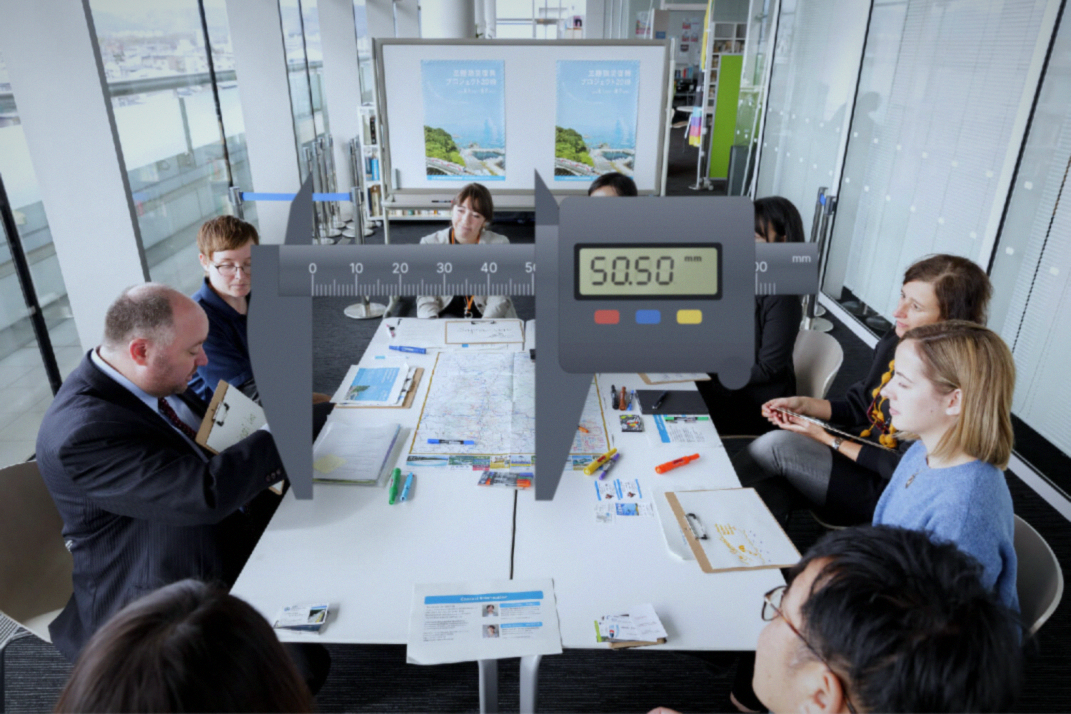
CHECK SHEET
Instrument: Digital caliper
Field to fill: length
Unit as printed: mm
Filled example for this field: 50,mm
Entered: 50.50,mm
